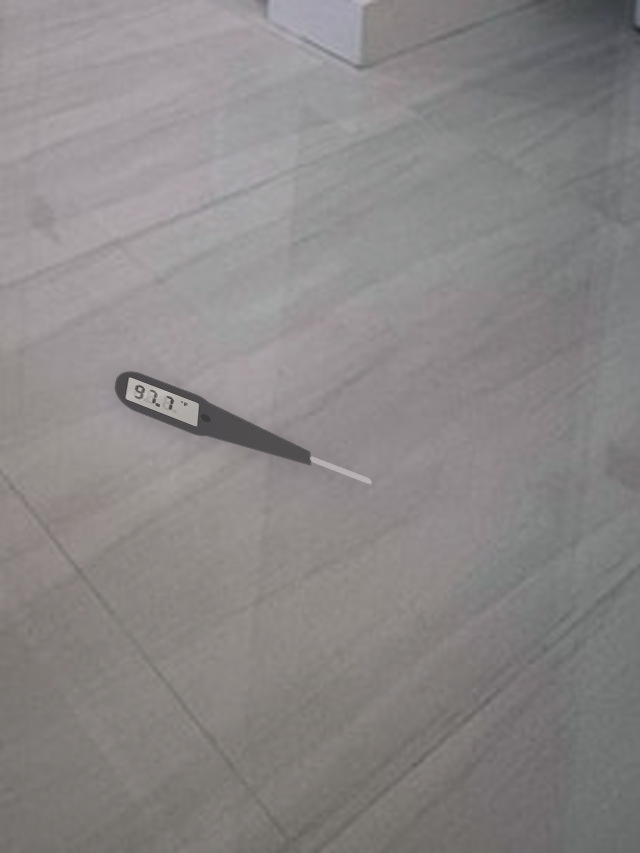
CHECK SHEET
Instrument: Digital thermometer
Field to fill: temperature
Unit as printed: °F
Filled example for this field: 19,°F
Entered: 97.7,°F
